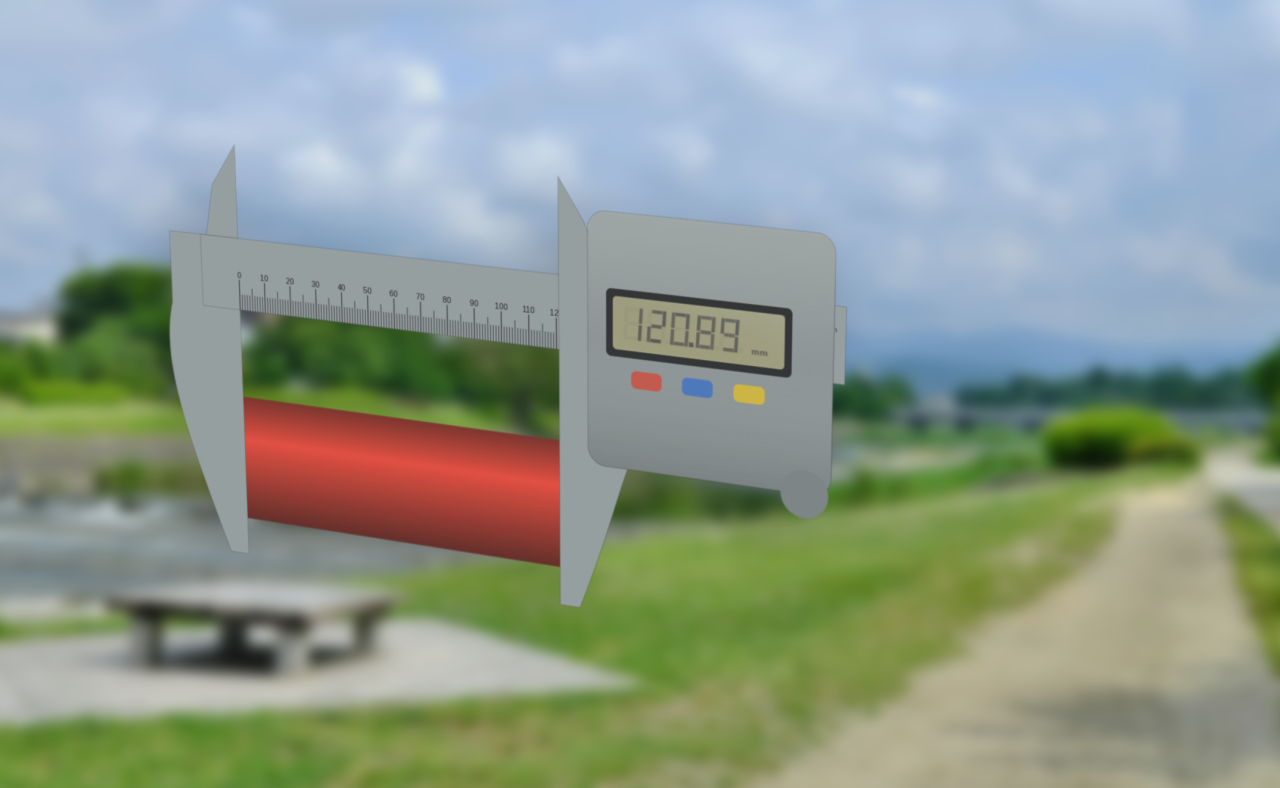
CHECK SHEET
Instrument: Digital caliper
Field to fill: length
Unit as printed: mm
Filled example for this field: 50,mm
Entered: 120.89,mm
